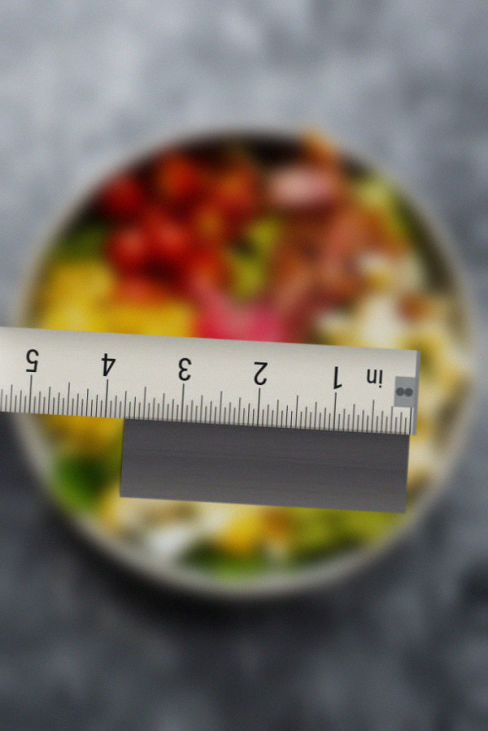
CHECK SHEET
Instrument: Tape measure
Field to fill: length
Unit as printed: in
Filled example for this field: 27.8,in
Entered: 3.75,in
